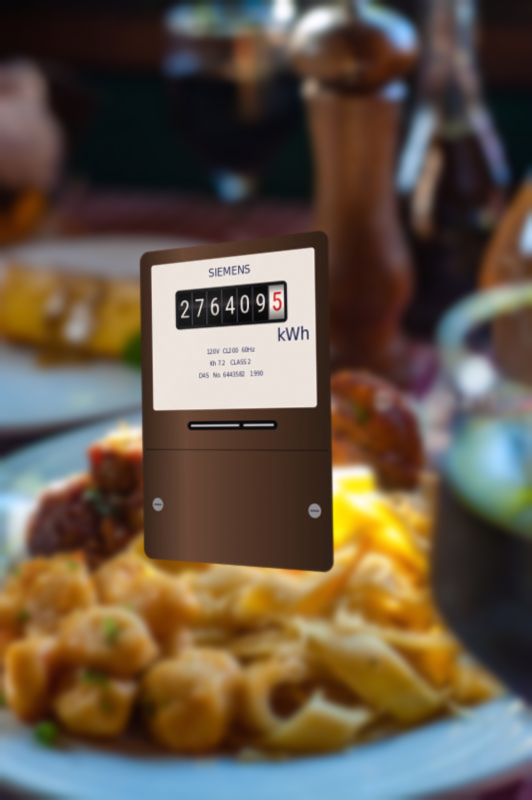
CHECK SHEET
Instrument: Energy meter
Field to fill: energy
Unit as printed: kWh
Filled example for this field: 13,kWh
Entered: 276409.5,kWh
